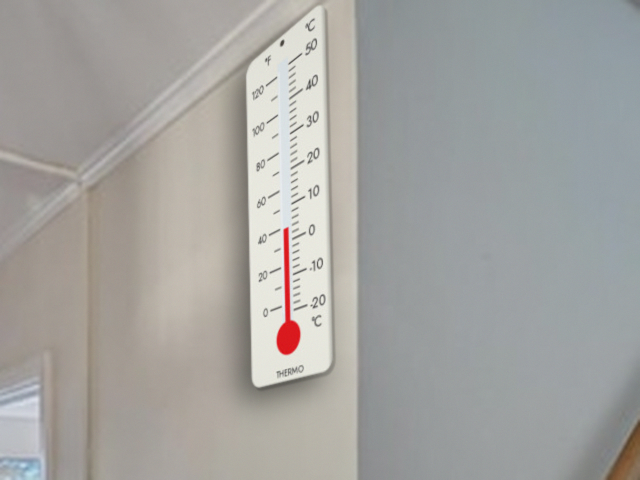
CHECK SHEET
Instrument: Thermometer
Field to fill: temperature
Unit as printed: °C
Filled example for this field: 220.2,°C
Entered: 4,°C
